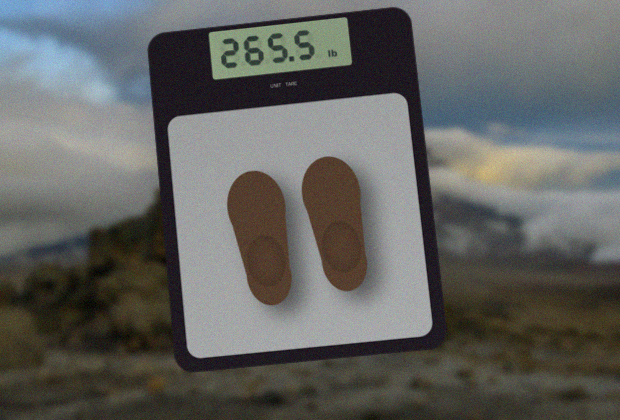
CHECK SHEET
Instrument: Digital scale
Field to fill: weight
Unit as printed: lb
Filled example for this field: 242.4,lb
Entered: 265.5,lb
